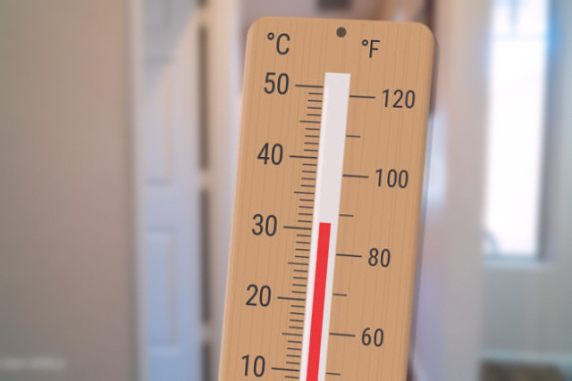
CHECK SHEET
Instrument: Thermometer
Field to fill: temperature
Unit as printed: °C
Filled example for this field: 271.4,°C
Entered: 31,°C
